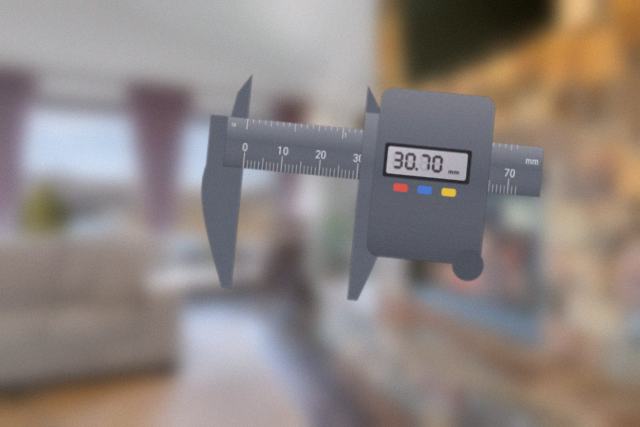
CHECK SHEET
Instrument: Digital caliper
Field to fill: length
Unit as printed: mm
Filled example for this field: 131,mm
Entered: 30.70,mm
